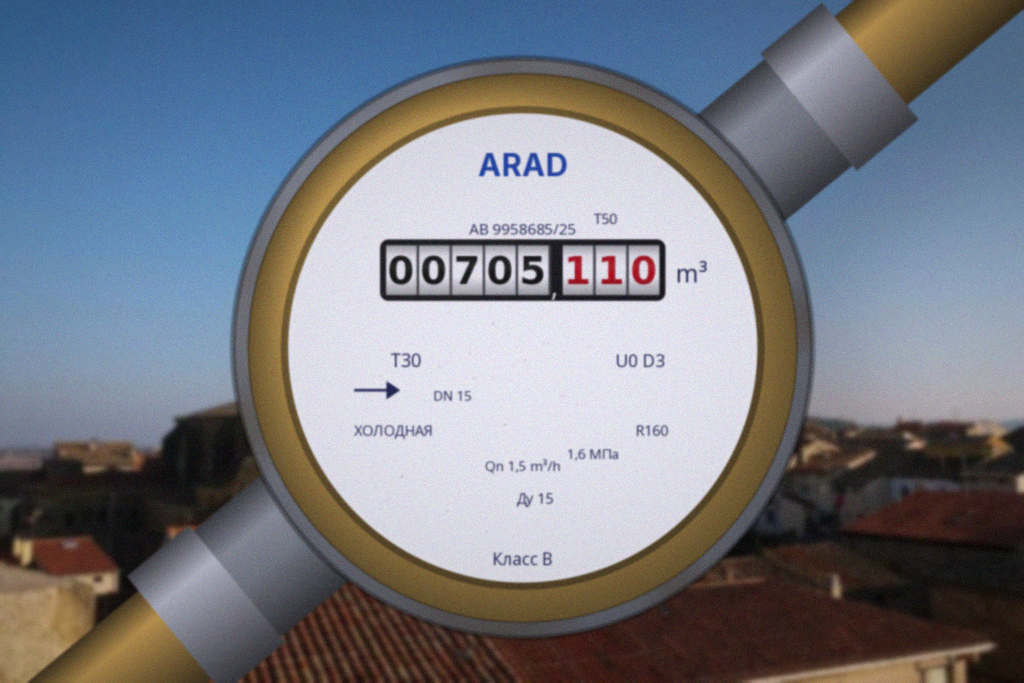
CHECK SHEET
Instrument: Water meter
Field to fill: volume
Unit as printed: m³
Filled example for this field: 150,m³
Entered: 705.110,m³
